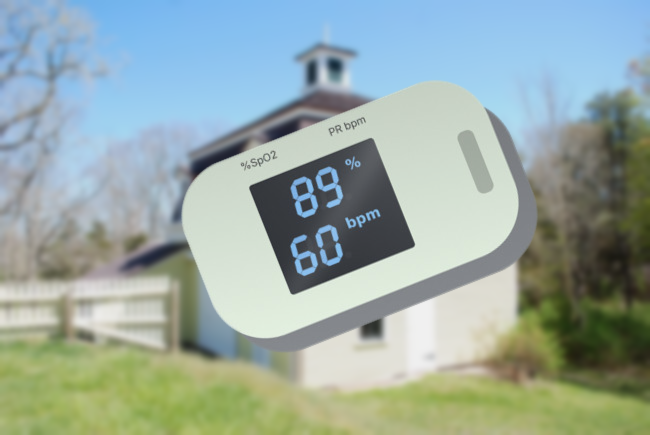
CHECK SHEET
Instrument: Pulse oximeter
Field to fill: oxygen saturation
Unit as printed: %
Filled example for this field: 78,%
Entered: 89,%
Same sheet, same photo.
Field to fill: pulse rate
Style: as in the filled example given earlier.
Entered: 60,bpm
